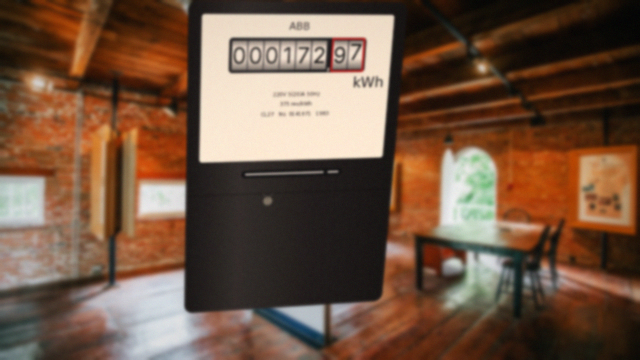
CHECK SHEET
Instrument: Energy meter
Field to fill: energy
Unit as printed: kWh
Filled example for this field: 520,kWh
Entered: 172.97,kWh
